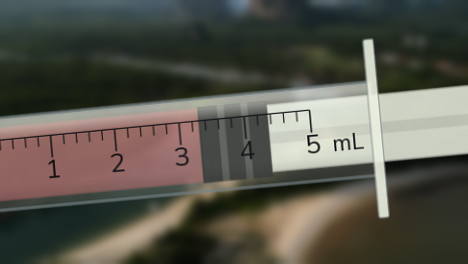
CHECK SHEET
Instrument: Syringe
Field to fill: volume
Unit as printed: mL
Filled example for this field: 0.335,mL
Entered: 3.3,mL
